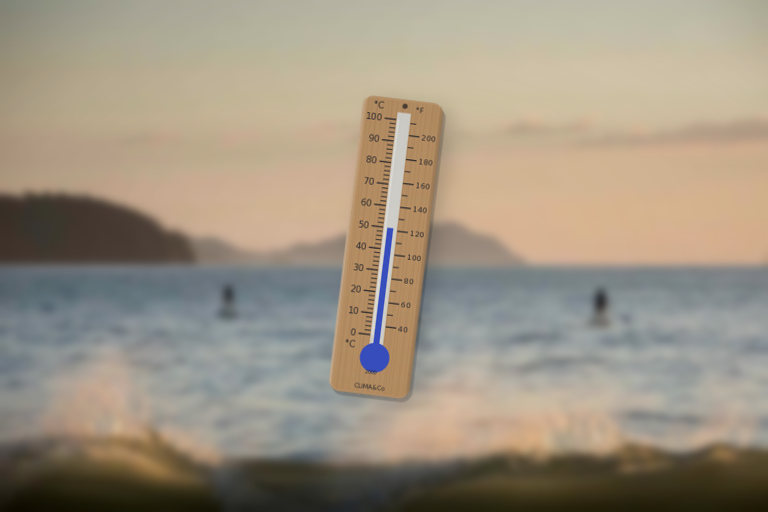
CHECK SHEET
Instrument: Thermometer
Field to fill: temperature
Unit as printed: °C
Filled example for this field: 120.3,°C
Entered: 50,°C
